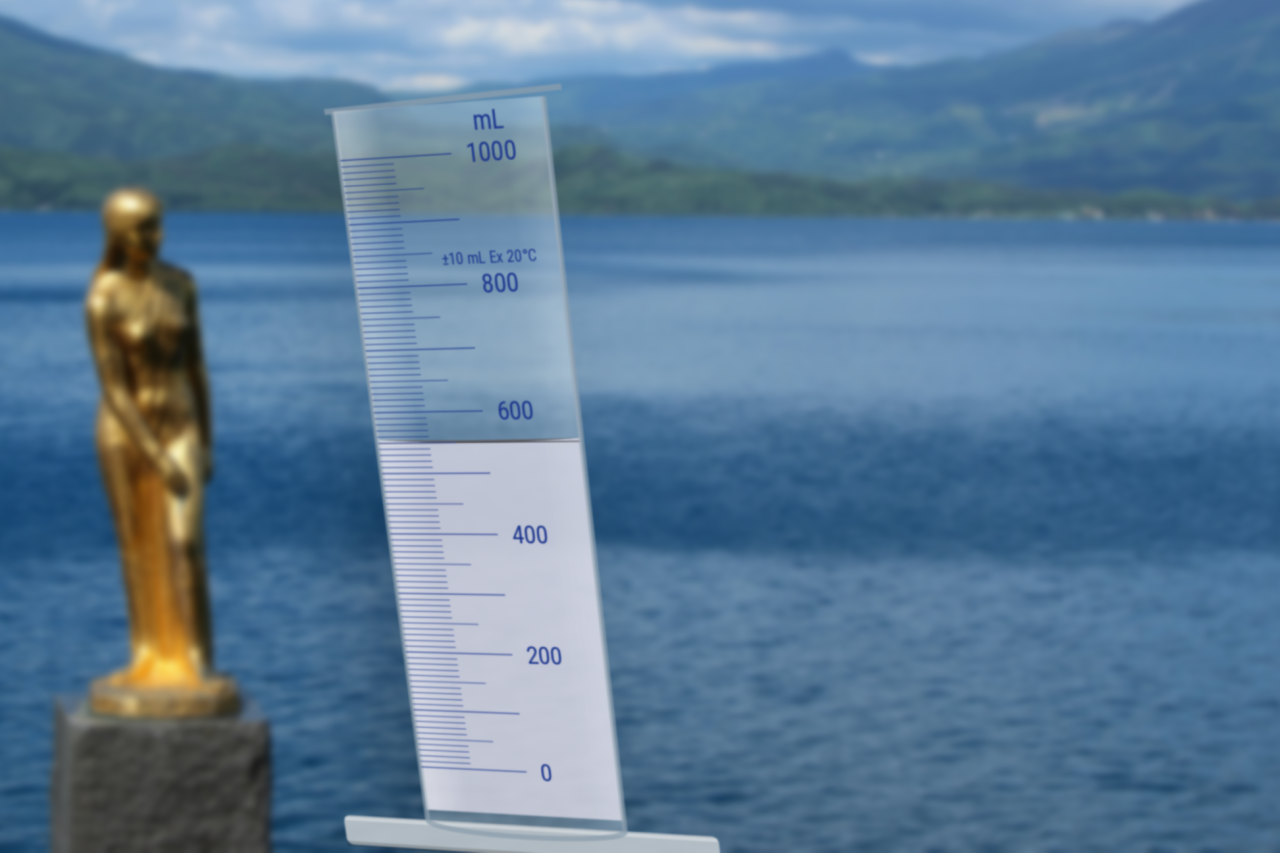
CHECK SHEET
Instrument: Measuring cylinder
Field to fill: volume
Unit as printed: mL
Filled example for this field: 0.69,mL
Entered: 550,mL
